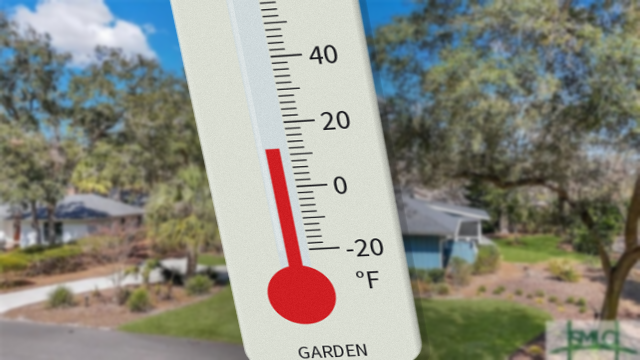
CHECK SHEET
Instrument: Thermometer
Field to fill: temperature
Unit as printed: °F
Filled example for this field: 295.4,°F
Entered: 12,°F
